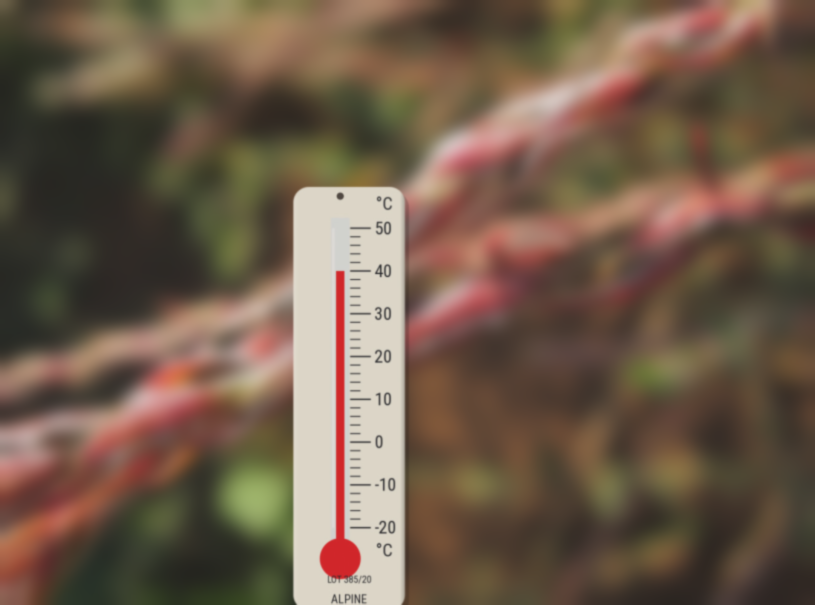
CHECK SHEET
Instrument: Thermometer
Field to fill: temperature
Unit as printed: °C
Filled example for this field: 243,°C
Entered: 40,°C
